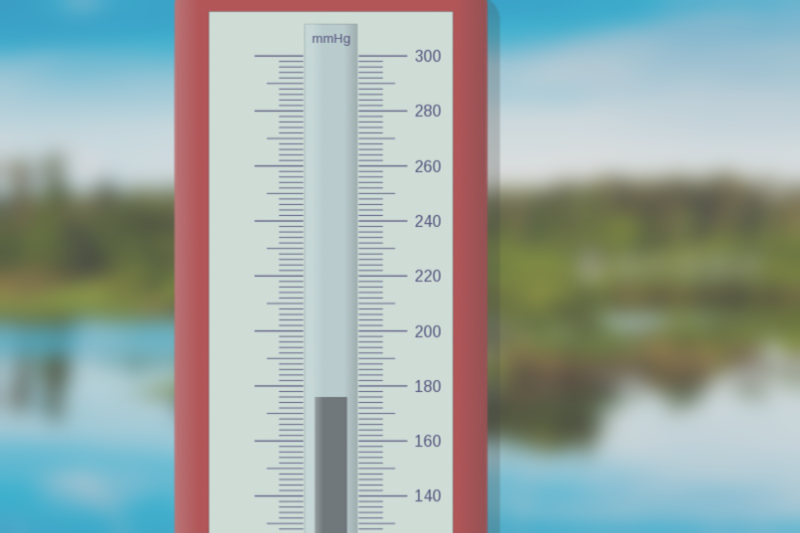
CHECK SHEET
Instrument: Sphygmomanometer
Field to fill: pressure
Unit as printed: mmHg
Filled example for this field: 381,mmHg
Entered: 176,mmHg
